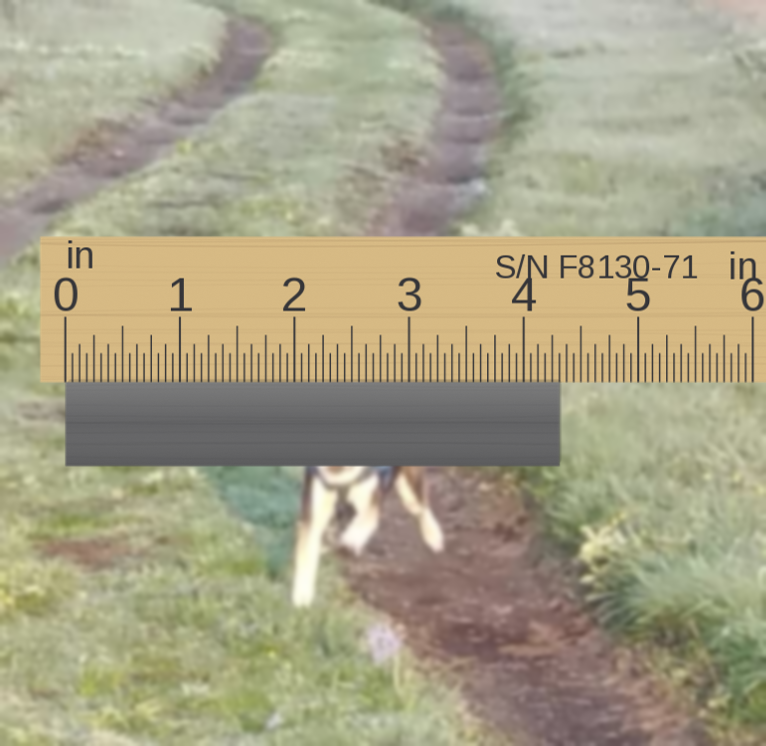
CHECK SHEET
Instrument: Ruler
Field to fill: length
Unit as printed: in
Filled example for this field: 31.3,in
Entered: 4.3125,in
